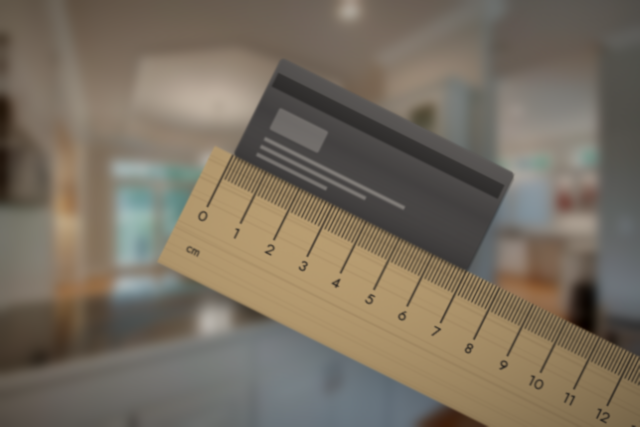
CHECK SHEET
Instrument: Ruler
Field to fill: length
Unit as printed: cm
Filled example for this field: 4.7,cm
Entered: 7,cm
